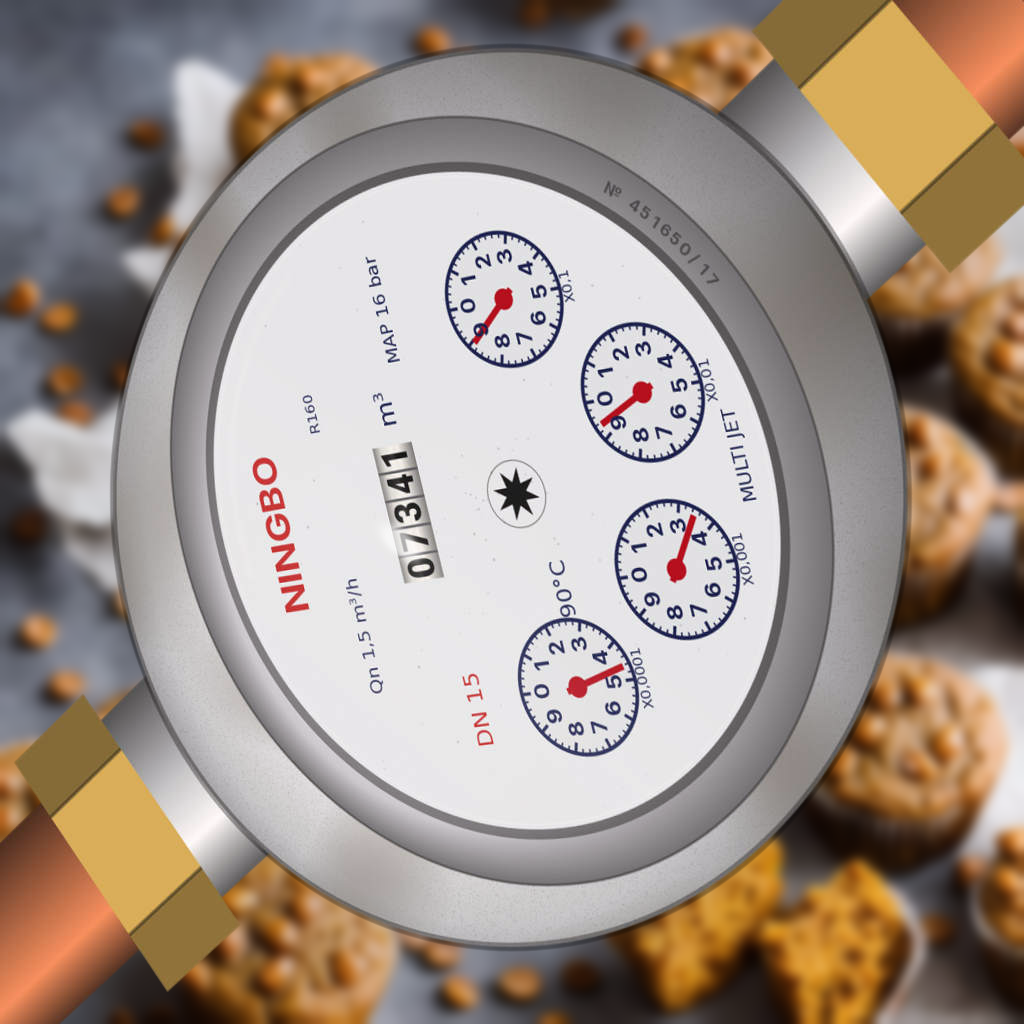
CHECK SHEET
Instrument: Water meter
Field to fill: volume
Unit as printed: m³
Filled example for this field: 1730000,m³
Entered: 7341.8934,m³
